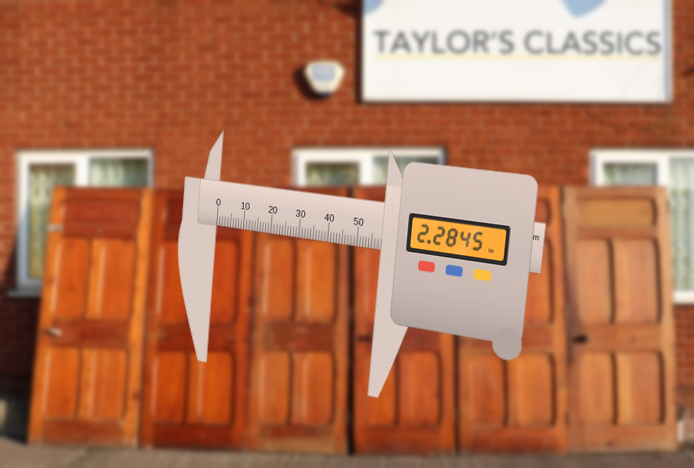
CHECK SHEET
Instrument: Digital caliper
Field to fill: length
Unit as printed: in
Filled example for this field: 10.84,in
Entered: 2.2845,in
